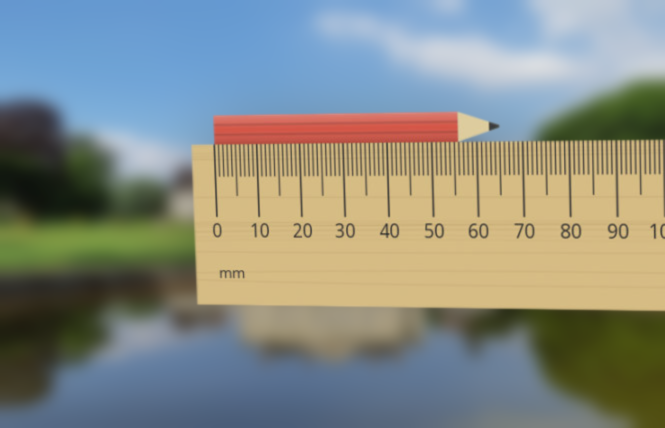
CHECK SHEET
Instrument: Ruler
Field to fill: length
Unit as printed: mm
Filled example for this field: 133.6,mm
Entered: 65,mm
